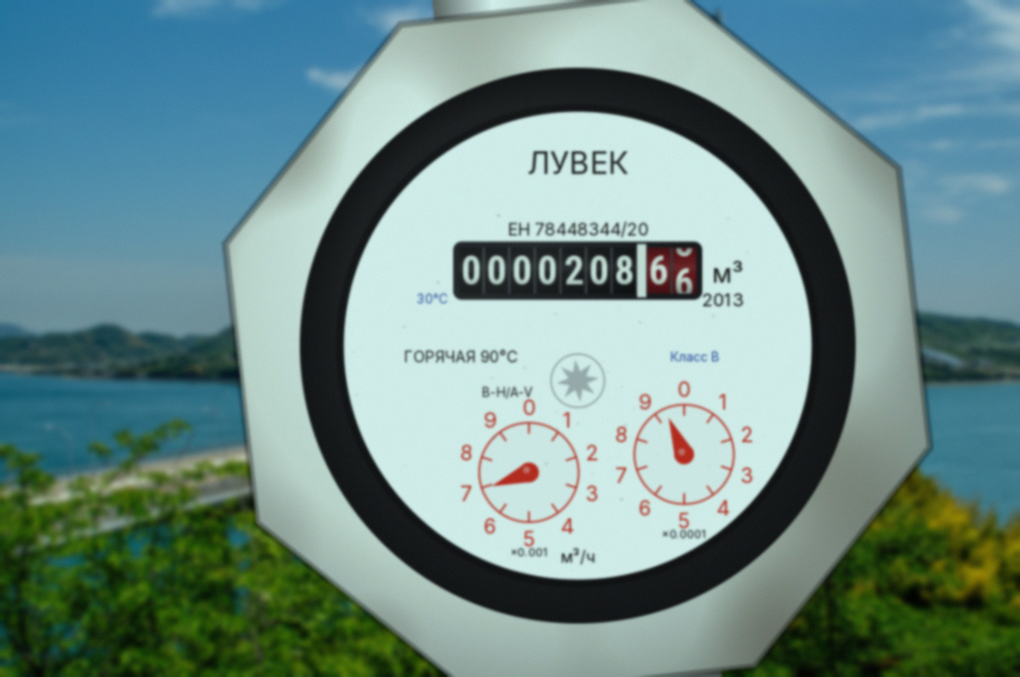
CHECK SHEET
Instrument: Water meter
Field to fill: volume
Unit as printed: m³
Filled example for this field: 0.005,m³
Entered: 208.6569,m³
